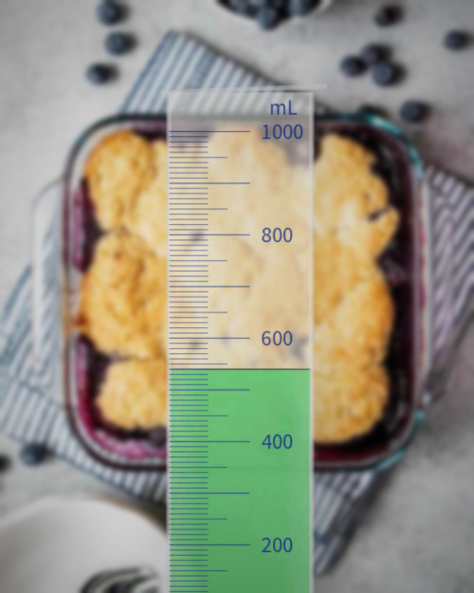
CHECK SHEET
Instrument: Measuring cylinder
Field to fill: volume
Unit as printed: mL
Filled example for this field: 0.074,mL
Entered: 540,mL
